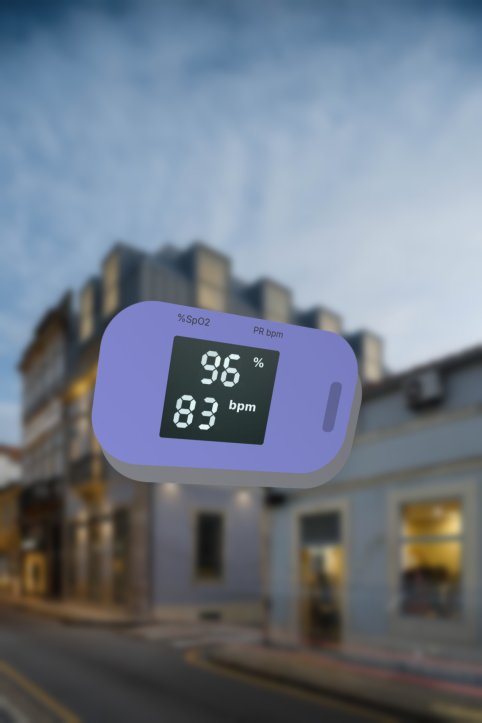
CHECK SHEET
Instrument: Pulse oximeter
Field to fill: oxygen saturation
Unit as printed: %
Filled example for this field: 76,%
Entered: 96,%
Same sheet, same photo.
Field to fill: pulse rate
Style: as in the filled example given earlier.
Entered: 83,bpm
